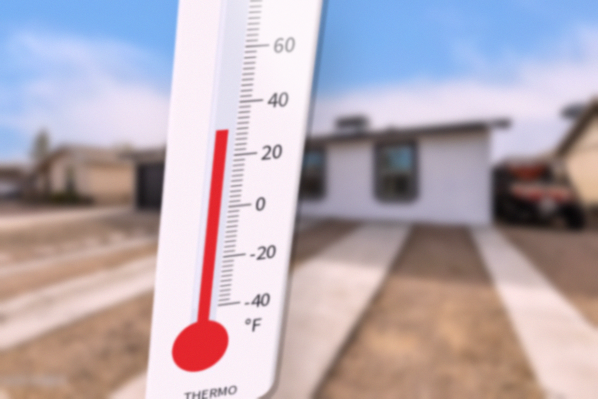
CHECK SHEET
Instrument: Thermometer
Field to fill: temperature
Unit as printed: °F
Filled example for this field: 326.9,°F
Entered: 30,°F
